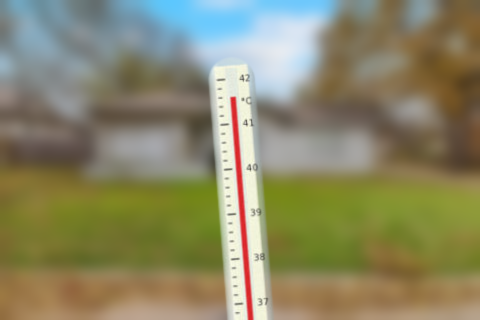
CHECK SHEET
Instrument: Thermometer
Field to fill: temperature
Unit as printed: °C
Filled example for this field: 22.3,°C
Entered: 41.6,°C
